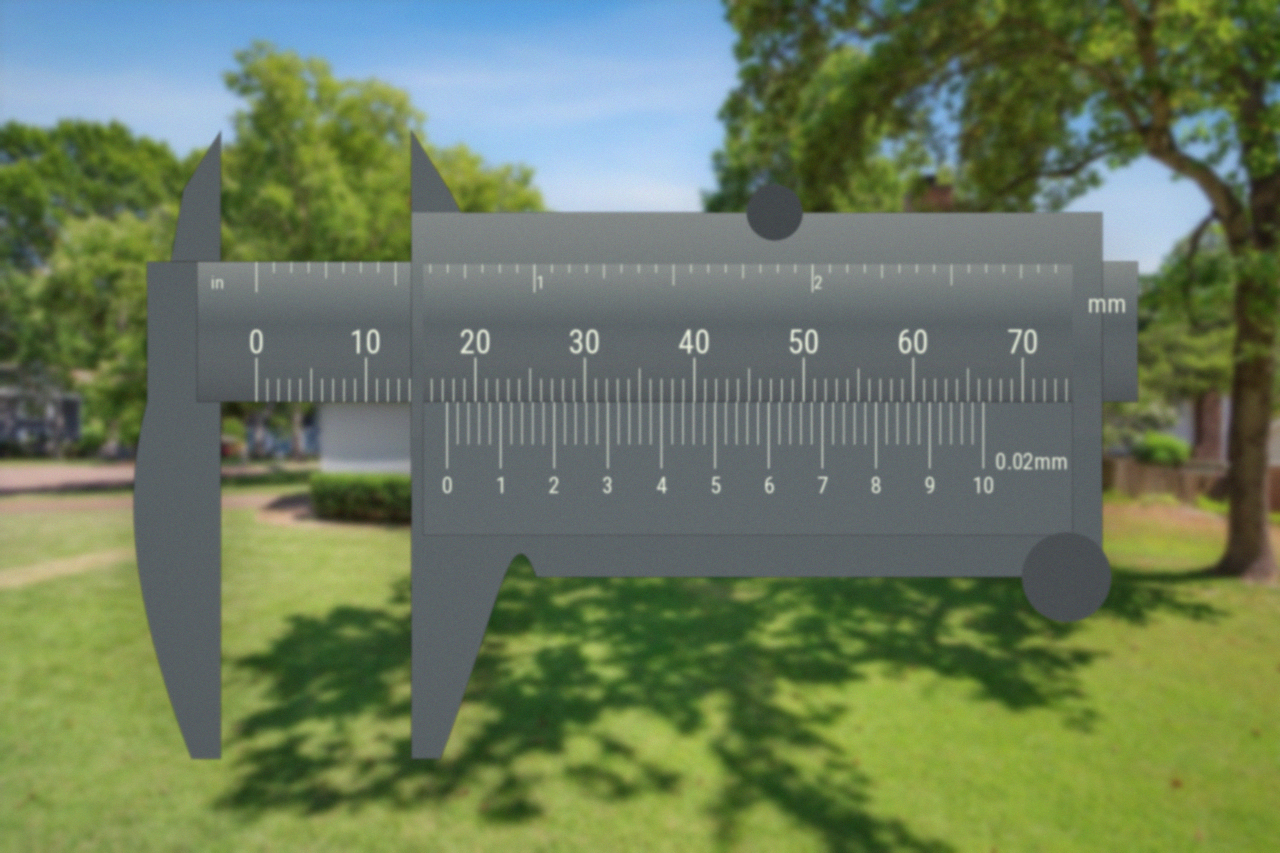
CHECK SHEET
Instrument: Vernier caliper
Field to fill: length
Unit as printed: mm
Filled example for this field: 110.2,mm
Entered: 17.4,mm
